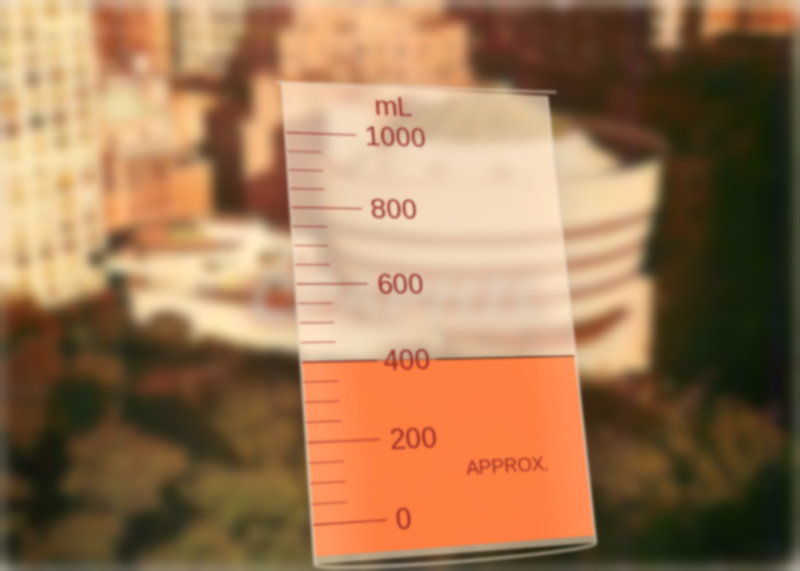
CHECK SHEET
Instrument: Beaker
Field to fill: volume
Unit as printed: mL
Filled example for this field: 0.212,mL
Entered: 400,mL
